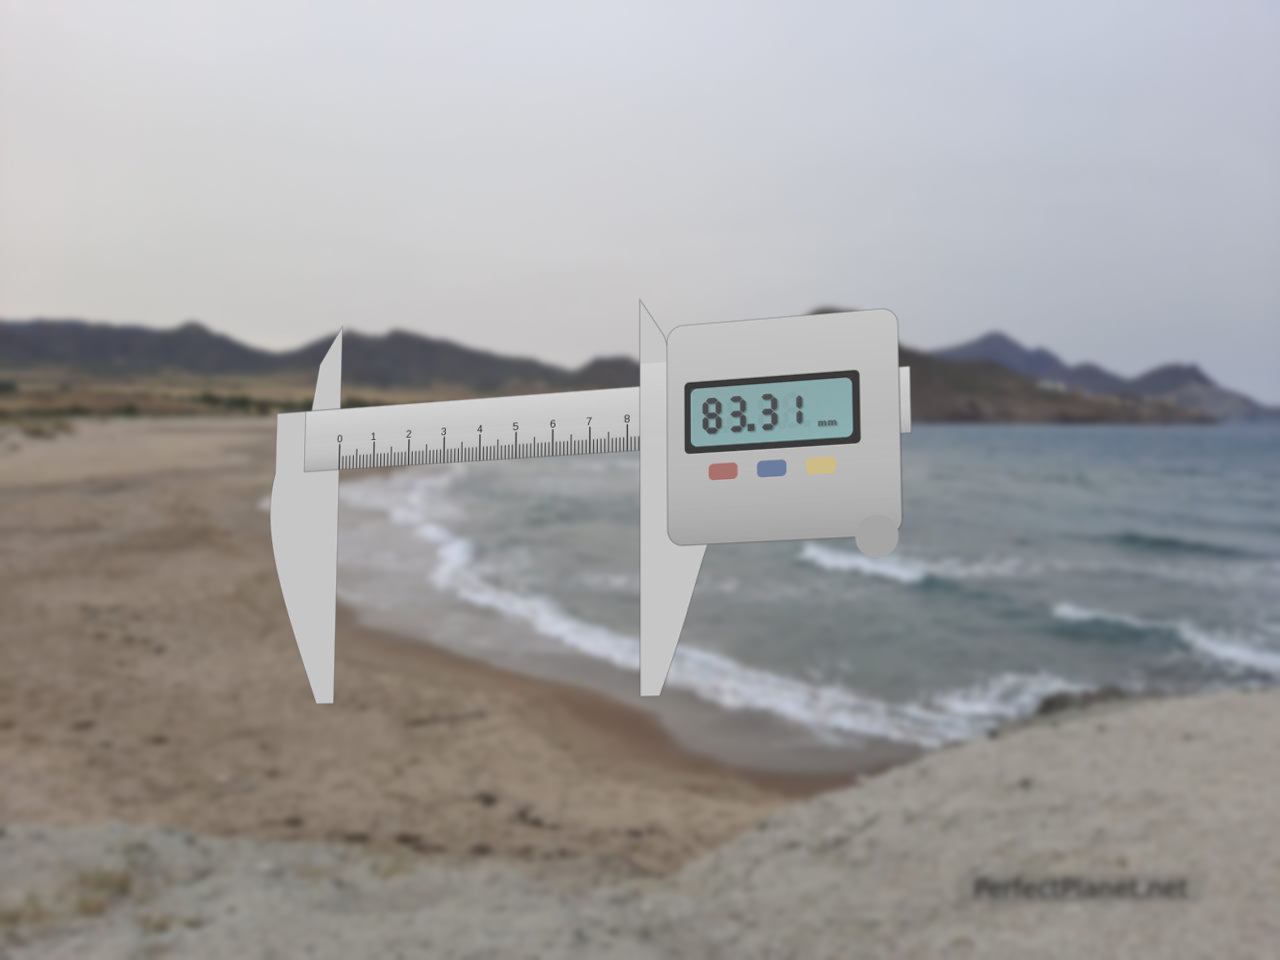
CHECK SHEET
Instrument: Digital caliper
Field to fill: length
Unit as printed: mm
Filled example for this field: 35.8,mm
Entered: 83.31,mm
